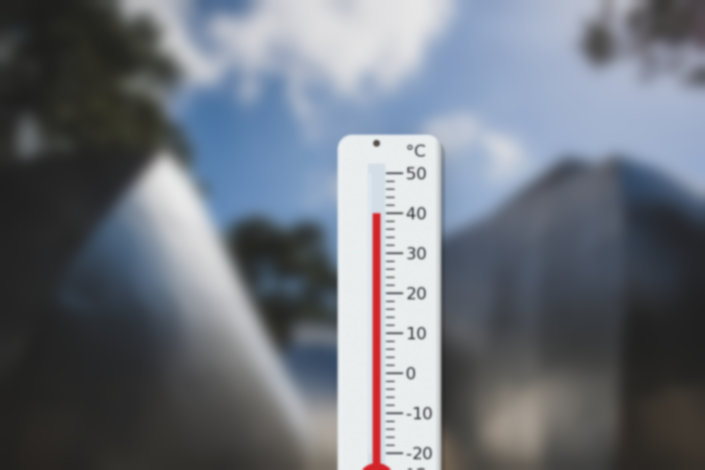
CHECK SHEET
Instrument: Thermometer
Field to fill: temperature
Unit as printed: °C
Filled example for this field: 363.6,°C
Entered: 40,°C
